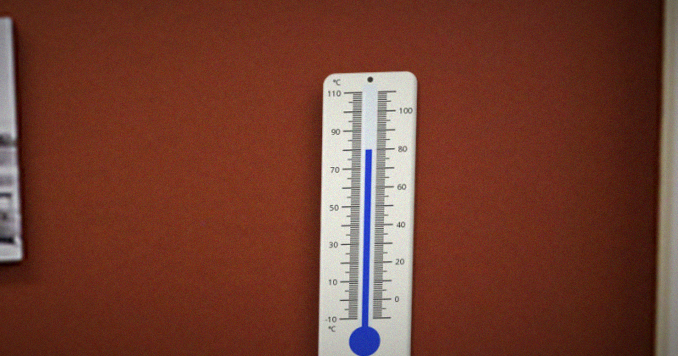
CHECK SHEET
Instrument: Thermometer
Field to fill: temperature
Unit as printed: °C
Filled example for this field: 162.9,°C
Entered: 80,°C
